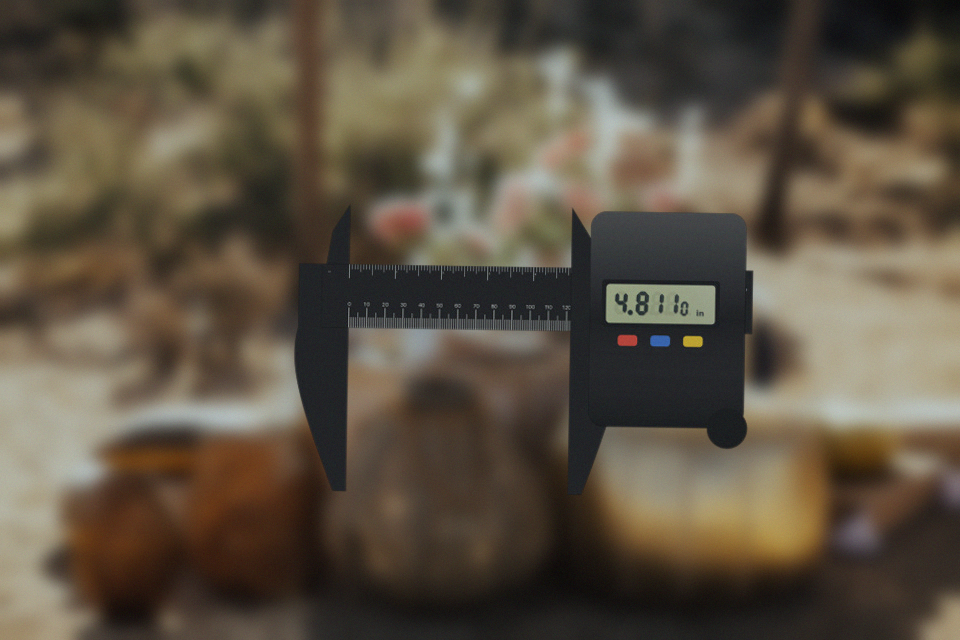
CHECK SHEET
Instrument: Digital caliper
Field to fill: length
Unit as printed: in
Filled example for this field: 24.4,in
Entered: 4.8110,in
